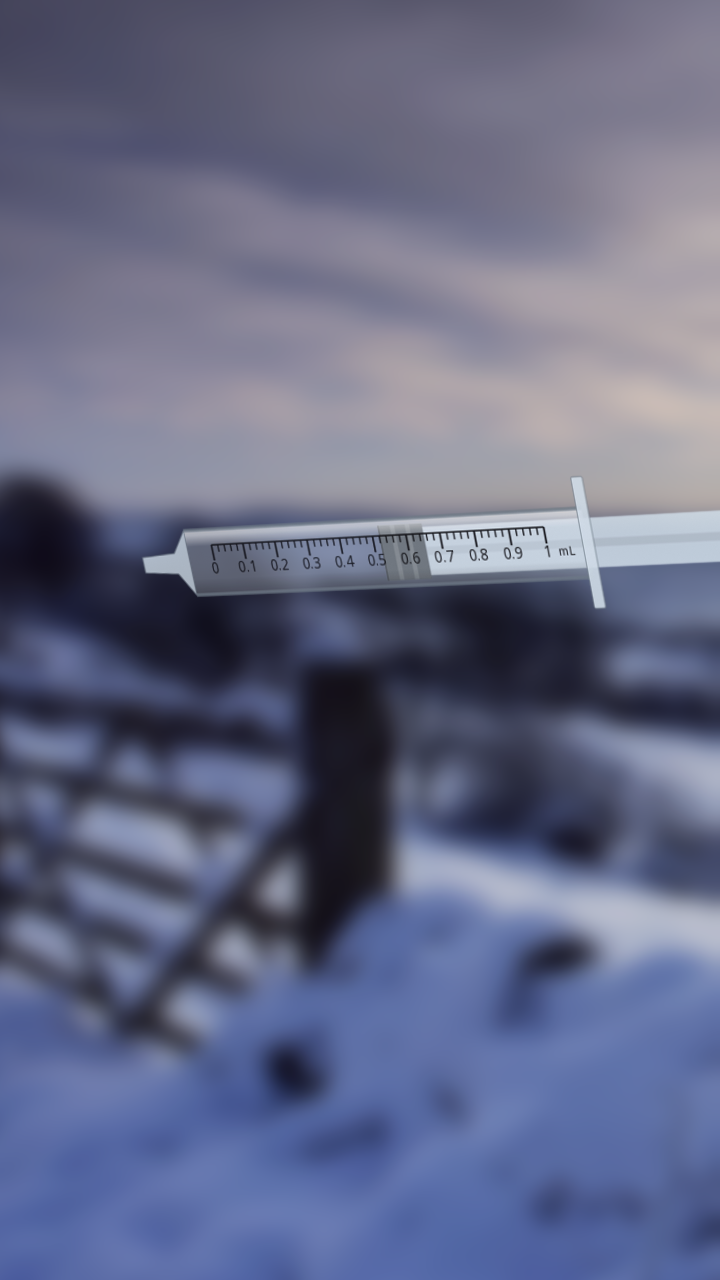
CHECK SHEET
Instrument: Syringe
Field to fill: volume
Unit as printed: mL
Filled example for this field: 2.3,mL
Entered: 0.52,mL
